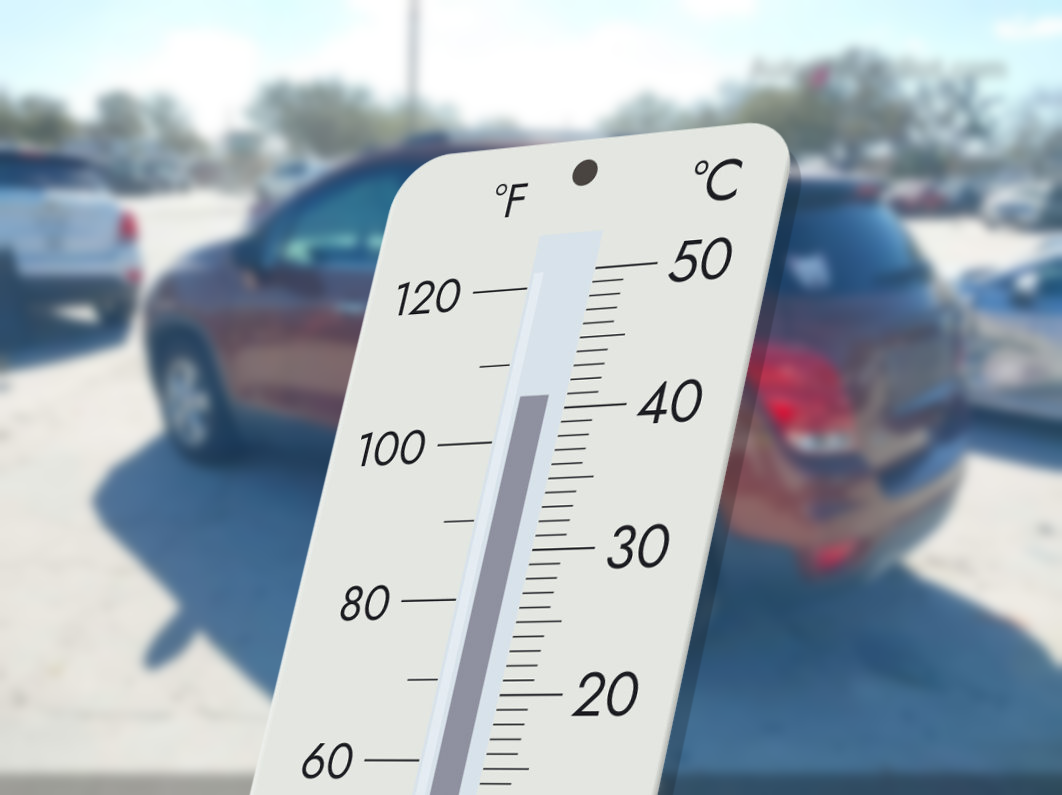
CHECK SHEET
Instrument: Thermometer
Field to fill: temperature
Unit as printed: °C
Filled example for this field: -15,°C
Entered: 41,°C
